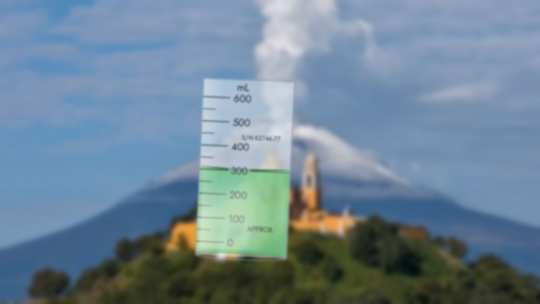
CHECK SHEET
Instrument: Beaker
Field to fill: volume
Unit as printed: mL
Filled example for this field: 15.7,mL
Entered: 300,mL
